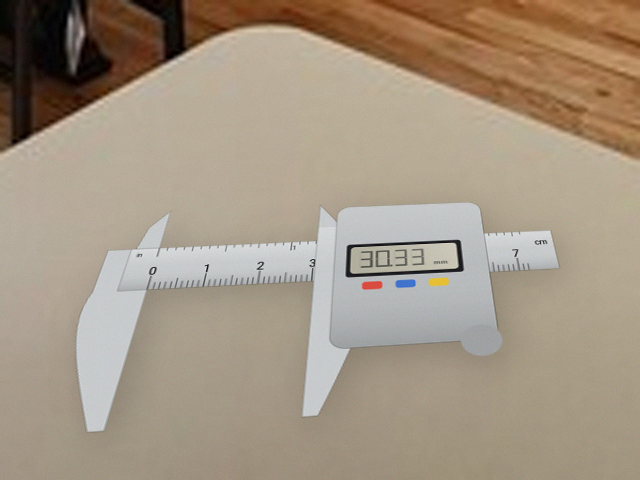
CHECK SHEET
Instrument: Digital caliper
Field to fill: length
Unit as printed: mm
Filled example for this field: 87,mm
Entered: 30.33,mm
